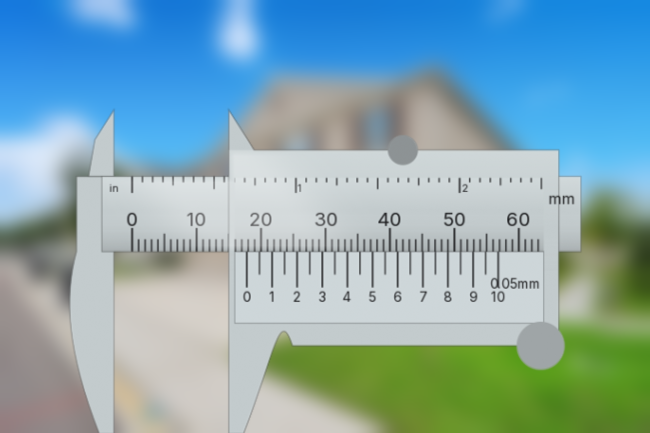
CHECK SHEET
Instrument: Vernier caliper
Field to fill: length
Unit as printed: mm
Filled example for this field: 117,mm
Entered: 17.8,mm
